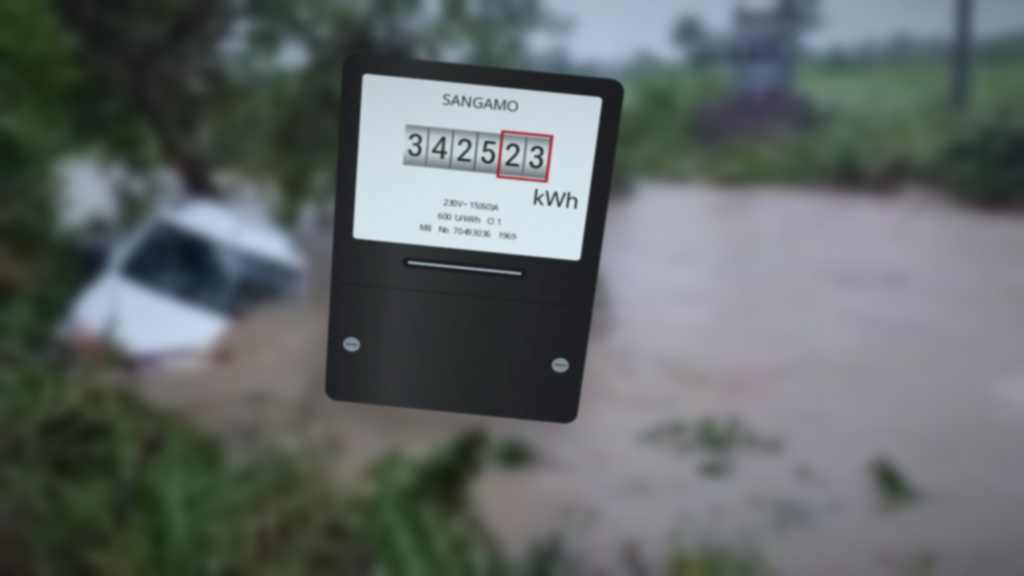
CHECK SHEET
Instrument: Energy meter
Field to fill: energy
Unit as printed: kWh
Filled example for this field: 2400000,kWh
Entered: 3425.23,kWh
